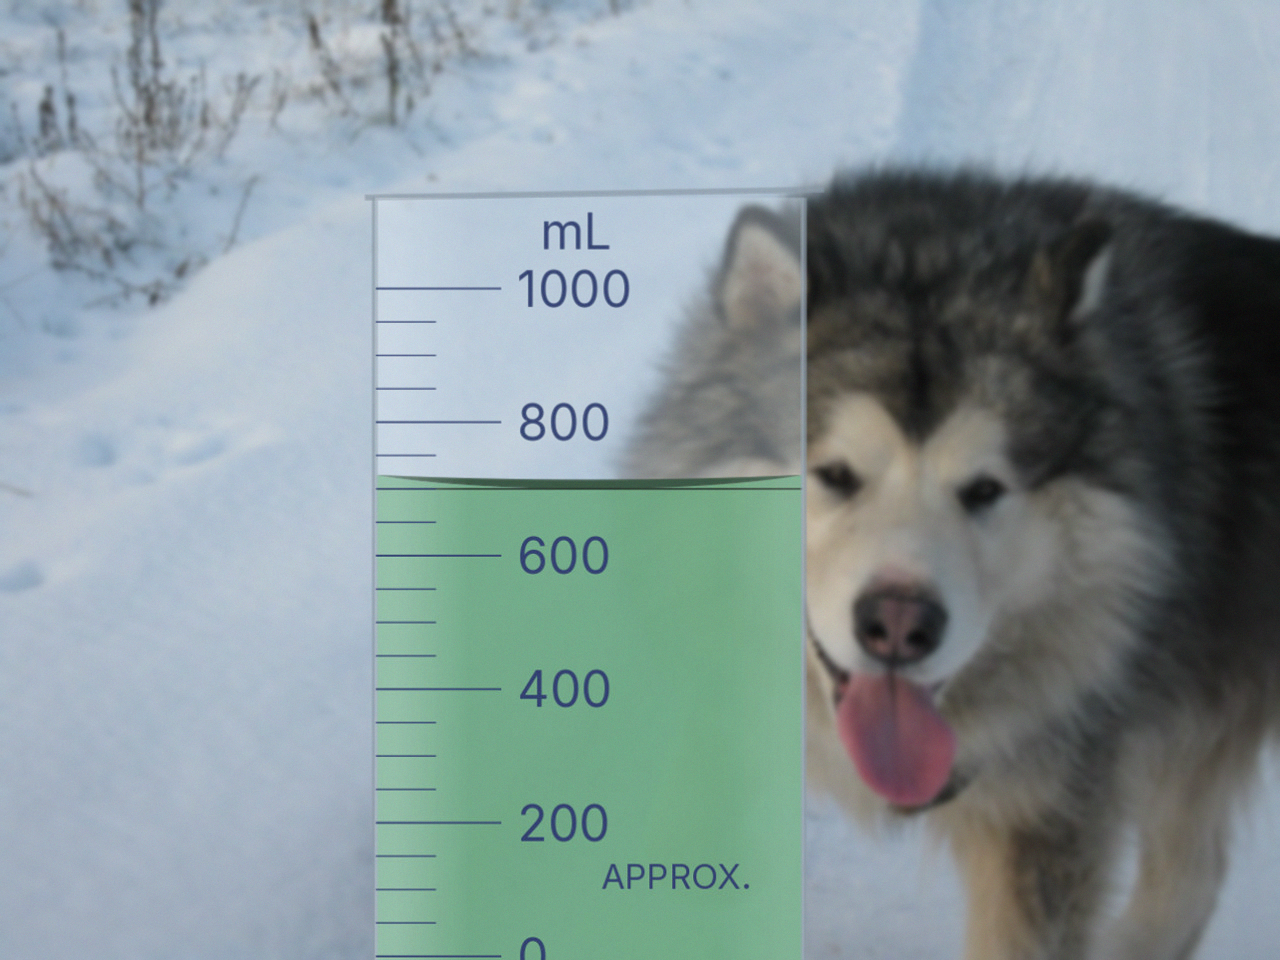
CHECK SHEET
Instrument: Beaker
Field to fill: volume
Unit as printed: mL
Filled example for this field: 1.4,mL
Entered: 700,mL
